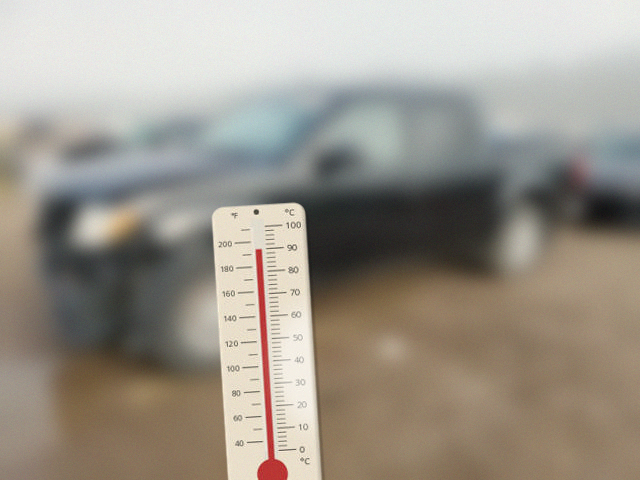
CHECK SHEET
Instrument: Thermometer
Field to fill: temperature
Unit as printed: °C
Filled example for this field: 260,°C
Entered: 90,°C
